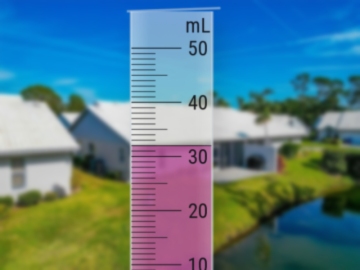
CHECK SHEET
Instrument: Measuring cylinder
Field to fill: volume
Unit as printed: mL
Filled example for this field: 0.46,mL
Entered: 32,mL
